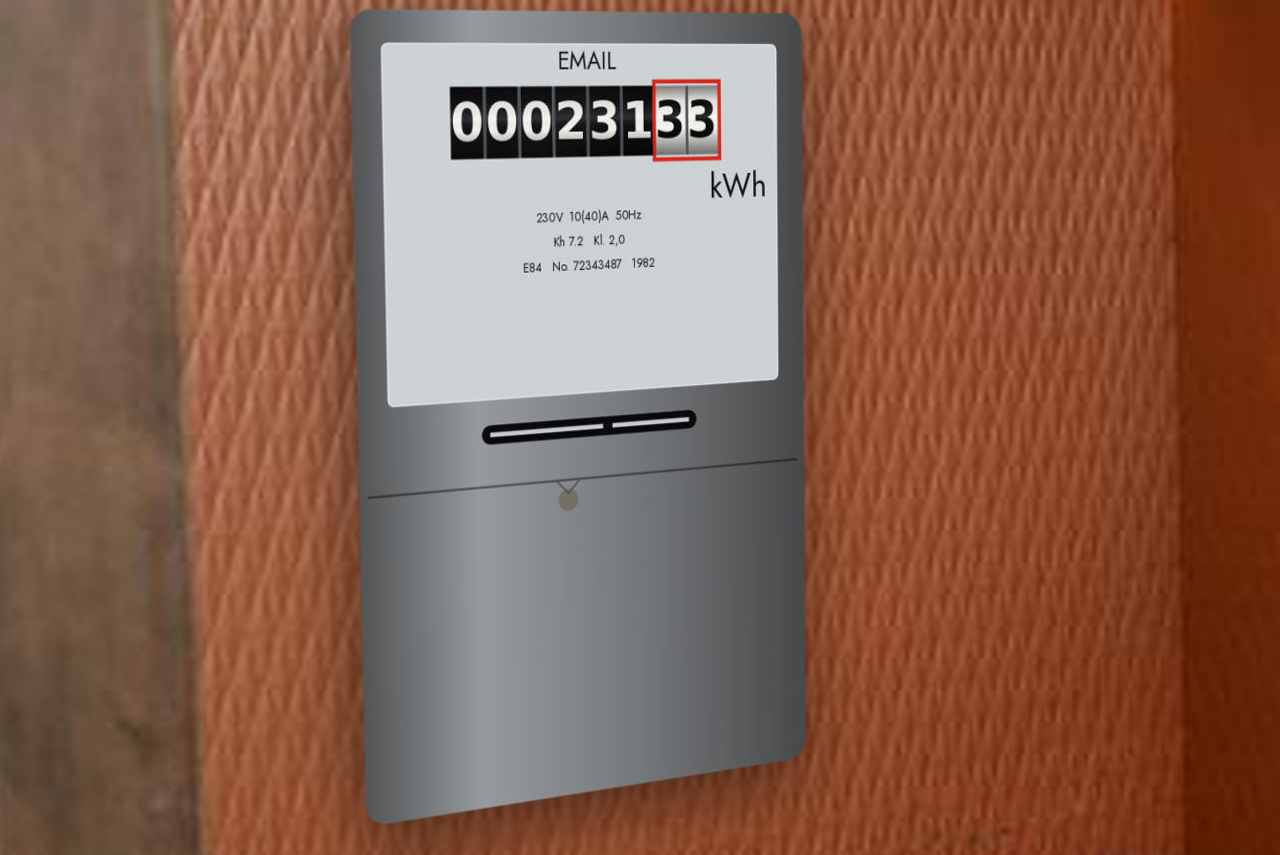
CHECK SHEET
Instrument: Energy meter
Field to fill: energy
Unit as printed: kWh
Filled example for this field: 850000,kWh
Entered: 231.33,kWh
